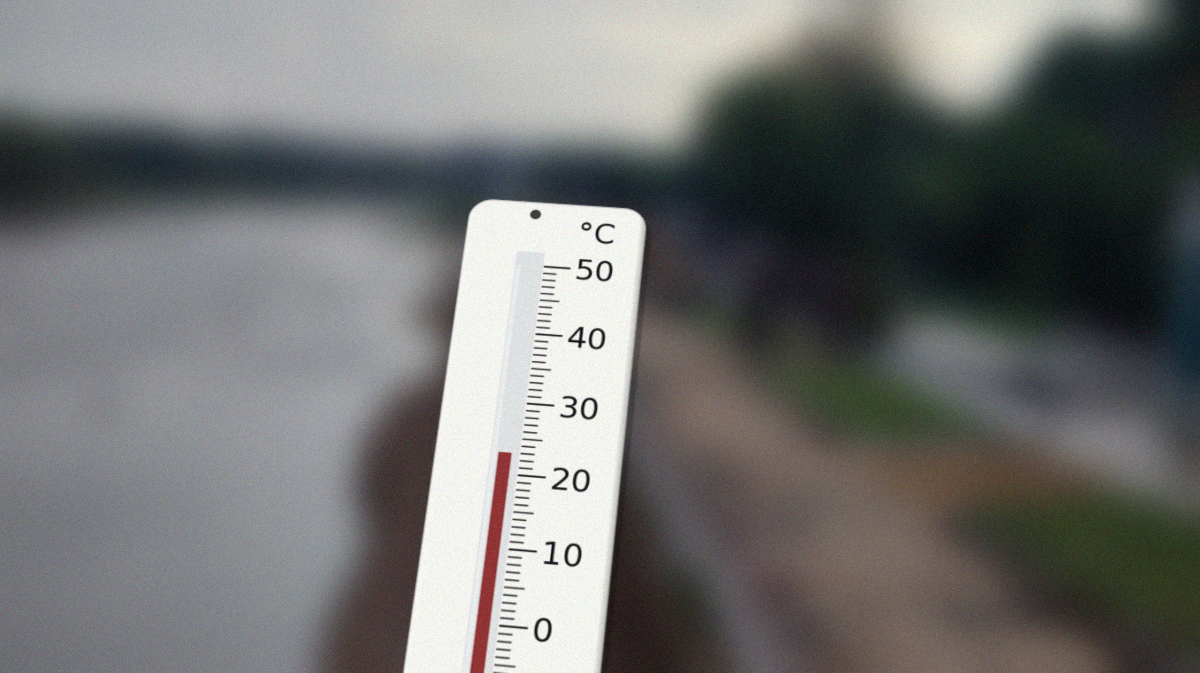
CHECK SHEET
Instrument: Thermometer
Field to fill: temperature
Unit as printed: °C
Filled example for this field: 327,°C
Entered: 23,°C
